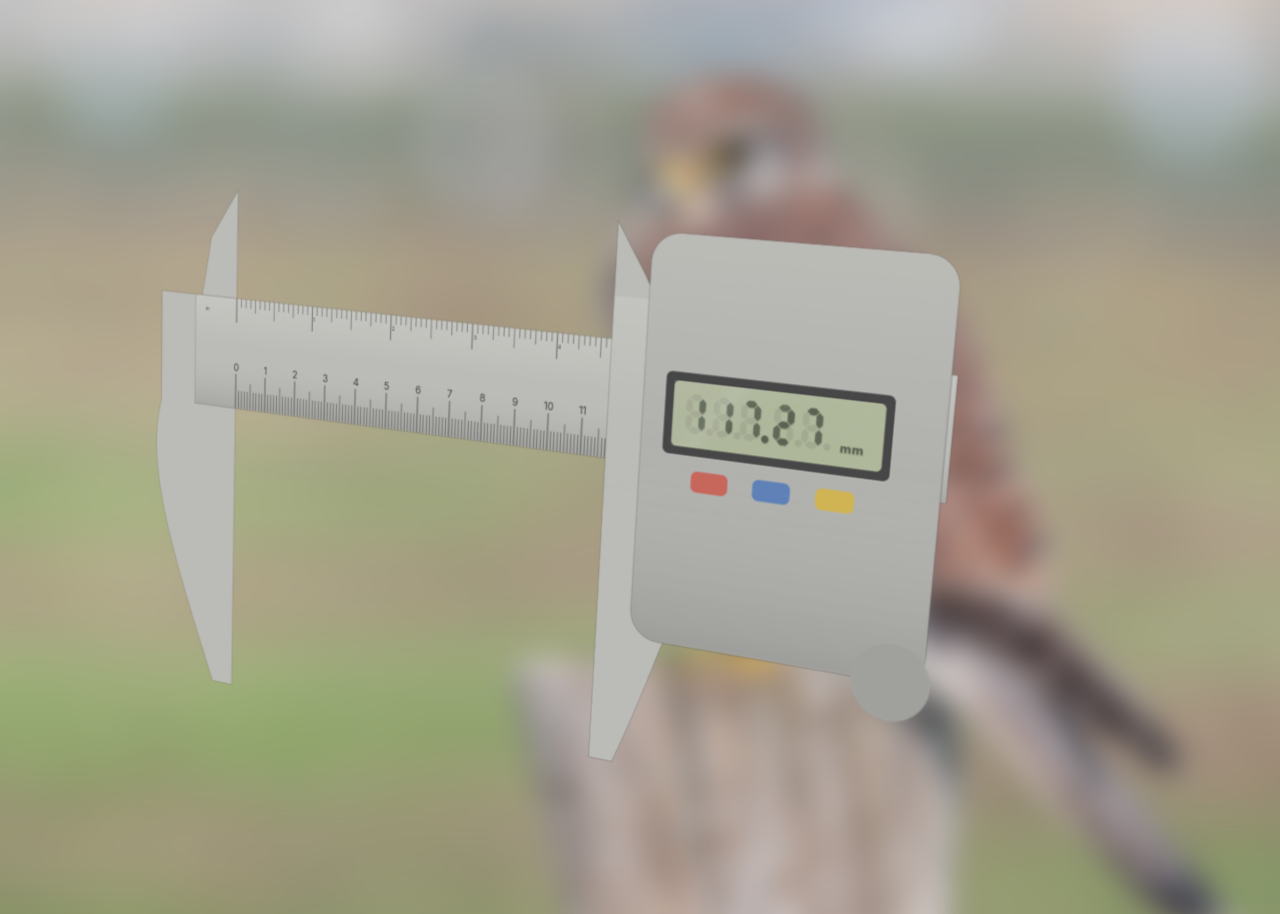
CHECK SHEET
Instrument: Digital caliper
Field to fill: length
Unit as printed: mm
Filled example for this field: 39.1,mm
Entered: 117.27,mm
